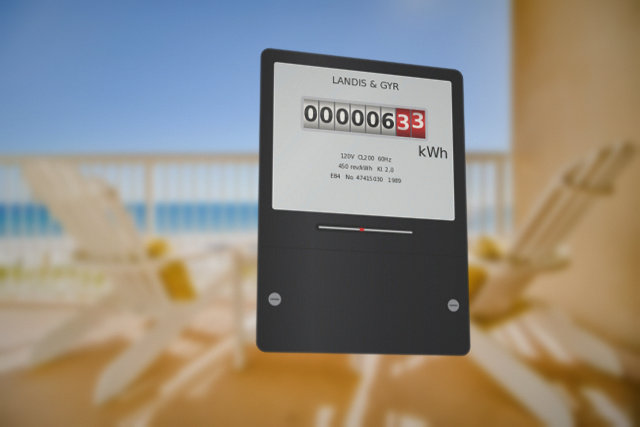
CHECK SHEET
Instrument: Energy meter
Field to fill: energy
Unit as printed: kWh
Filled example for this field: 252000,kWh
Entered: 6.33,kWh
